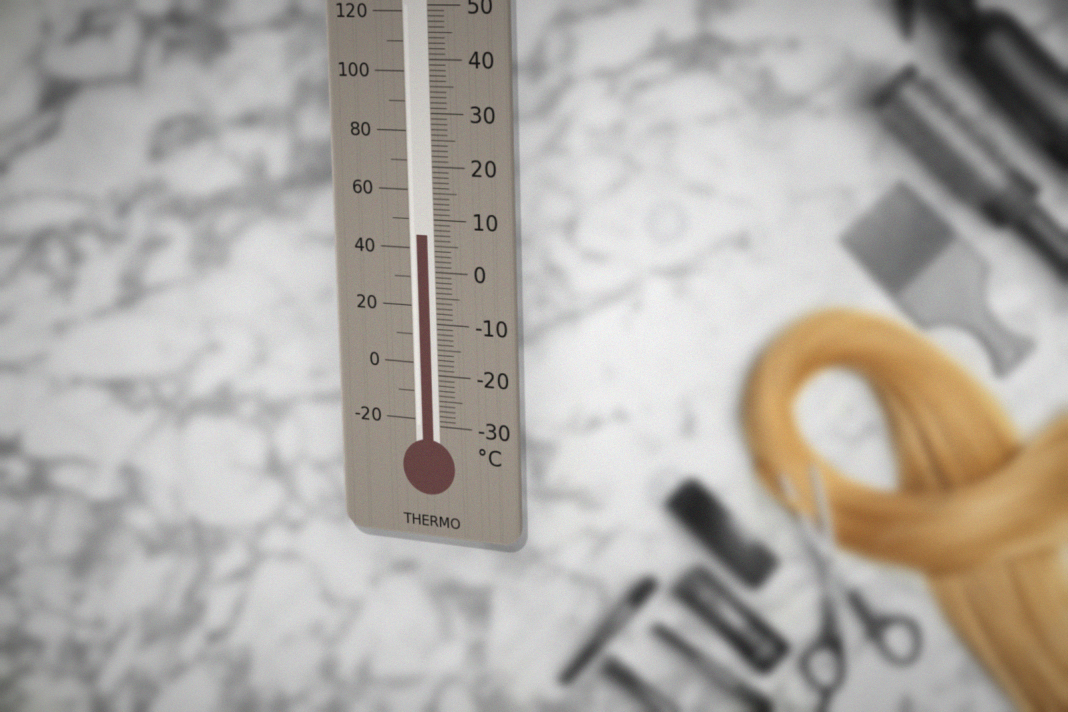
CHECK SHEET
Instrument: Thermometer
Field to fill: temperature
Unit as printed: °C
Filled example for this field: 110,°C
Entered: 7,°C
